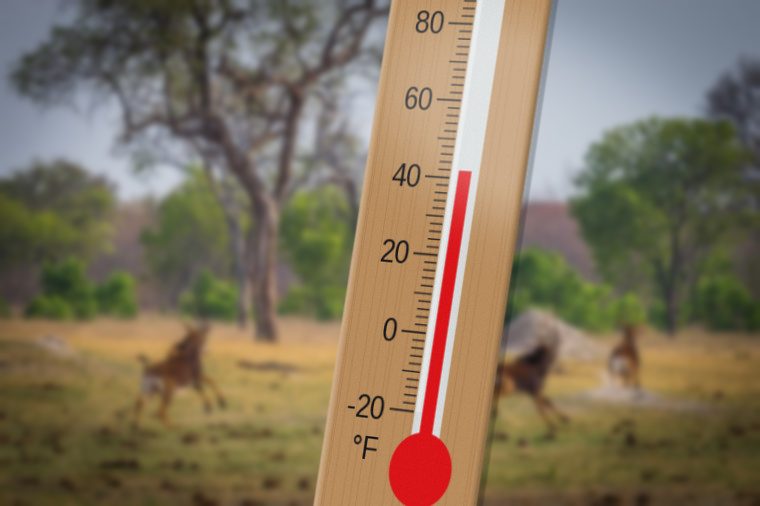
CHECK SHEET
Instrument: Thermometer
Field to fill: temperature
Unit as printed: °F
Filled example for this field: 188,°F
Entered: 42,°F
